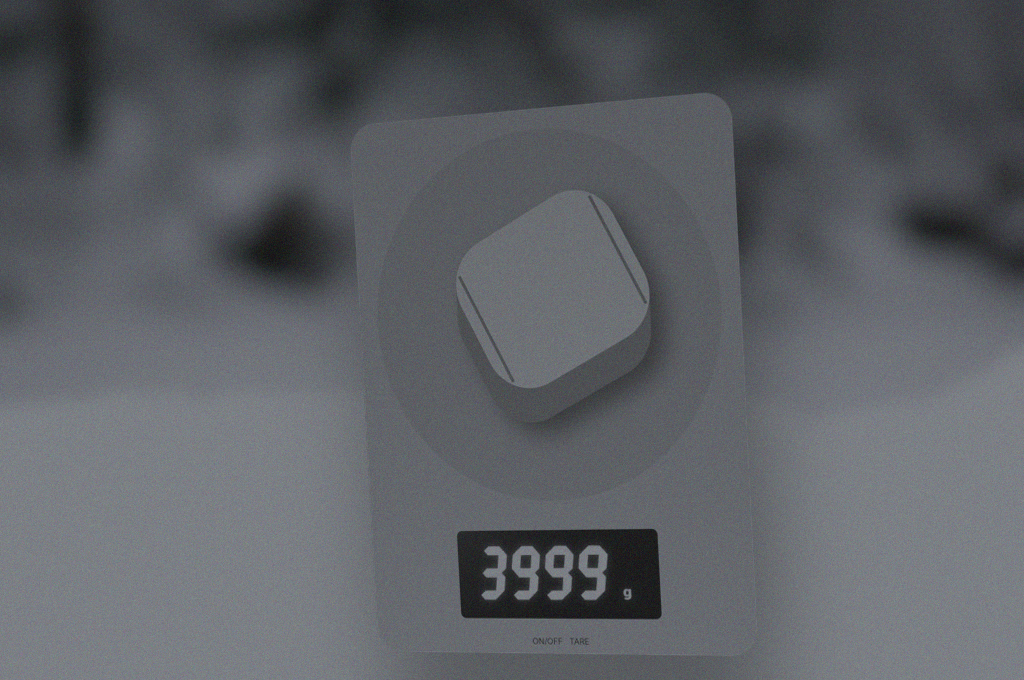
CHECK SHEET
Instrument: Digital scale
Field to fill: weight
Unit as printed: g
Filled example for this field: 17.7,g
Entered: 3999,g
